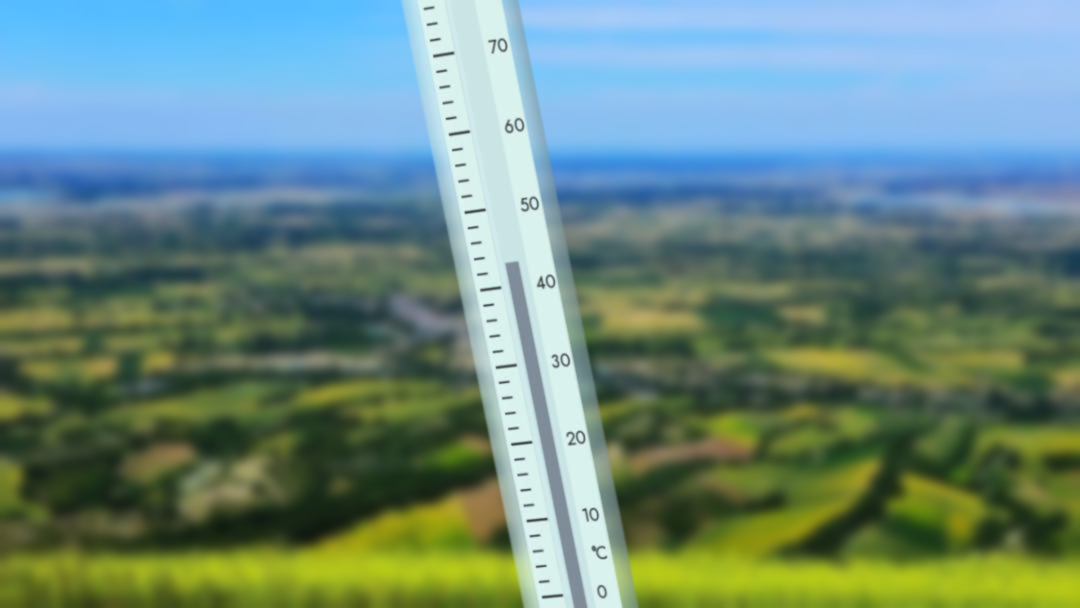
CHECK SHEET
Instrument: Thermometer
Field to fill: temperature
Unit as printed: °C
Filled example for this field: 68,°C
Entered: 43,°C
